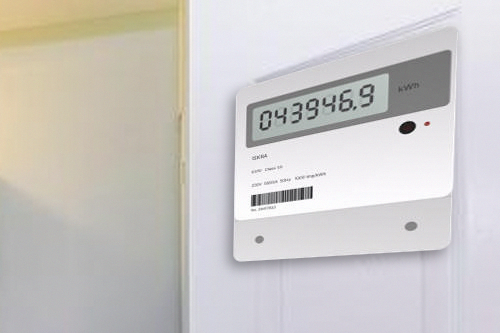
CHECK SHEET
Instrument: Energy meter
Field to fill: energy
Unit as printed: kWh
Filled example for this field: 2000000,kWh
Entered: 43946.9,kWh
